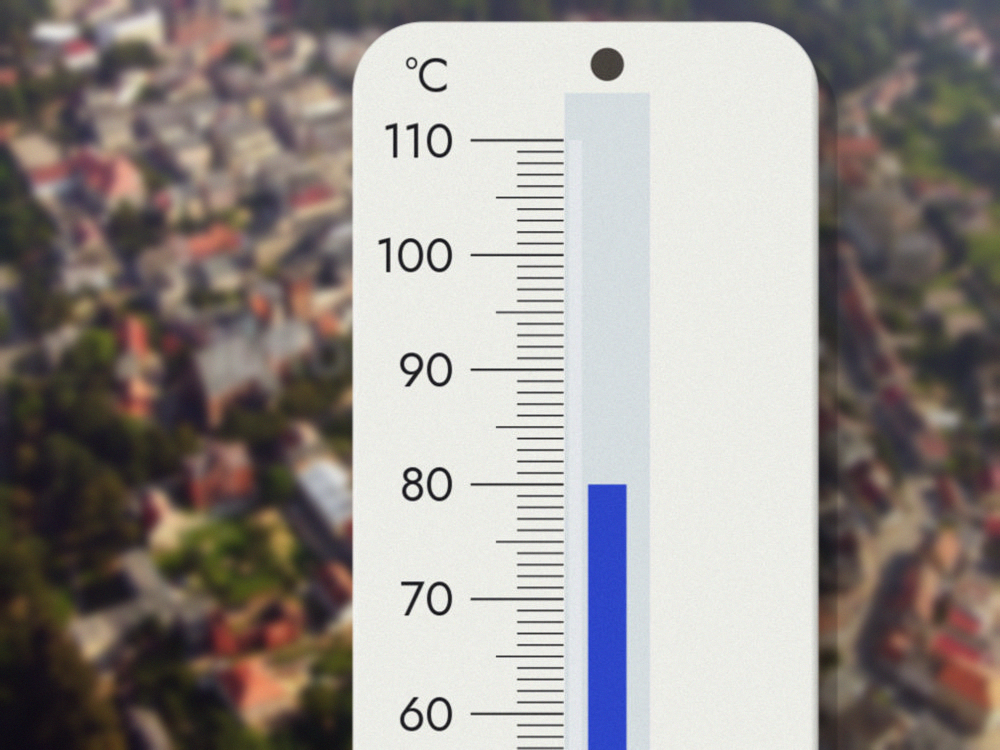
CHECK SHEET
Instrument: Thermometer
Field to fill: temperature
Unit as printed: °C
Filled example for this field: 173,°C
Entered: 80,°C
